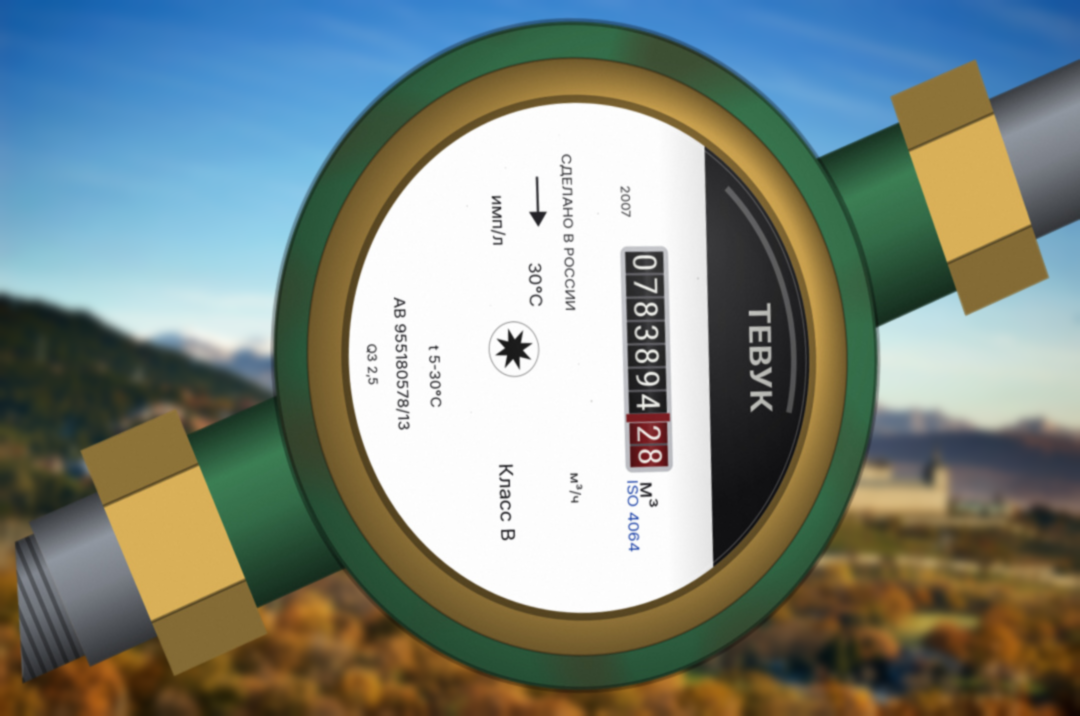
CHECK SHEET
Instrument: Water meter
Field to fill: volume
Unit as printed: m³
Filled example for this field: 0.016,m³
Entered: 783894.28,m³
